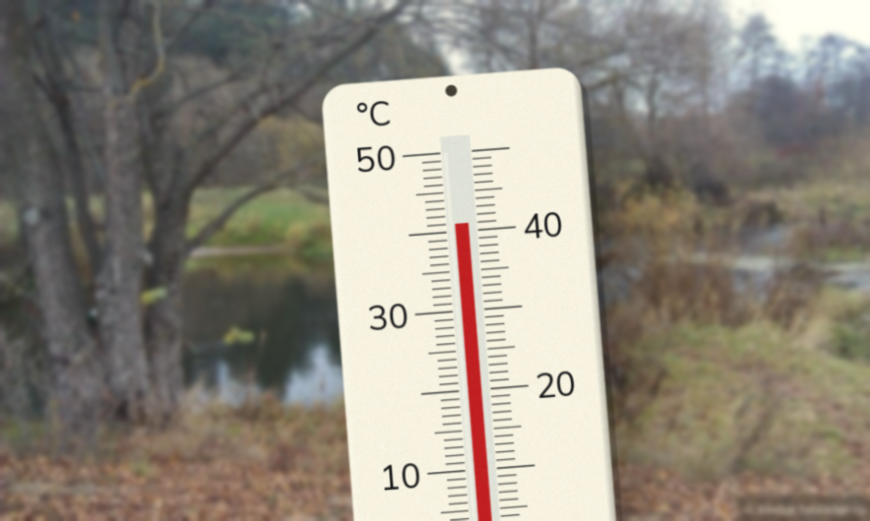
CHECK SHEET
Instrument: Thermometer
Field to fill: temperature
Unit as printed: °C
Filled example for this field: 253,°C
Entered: 41,°C
